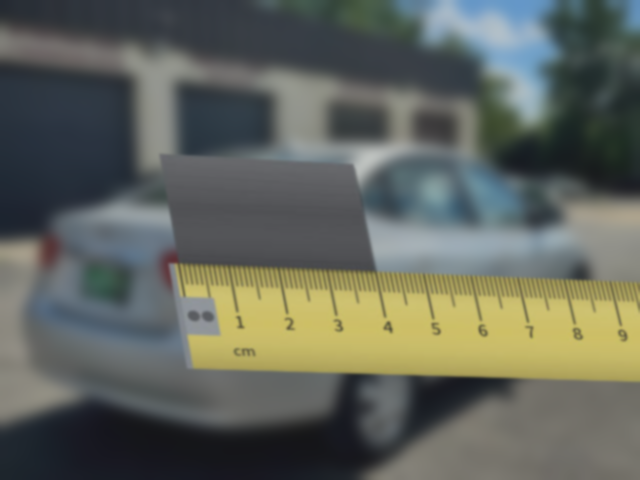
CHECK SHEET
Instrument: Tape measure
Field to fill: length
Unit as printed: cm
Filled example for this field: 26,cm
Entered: 4,cm
